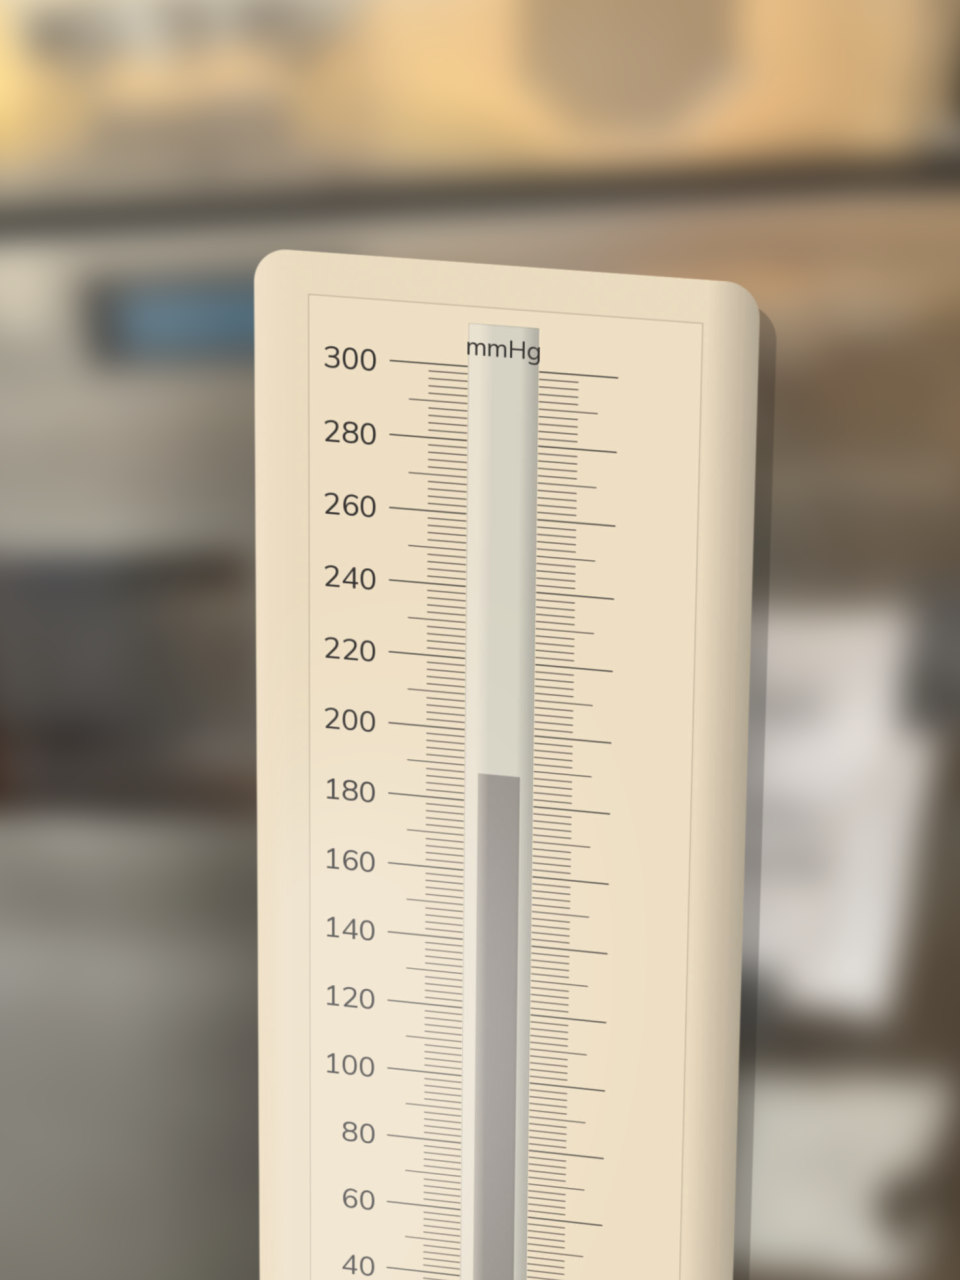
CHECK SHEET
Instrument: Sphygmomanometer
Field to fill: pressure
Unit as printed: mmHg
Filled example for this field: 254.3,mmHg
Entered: 188,mmHg
